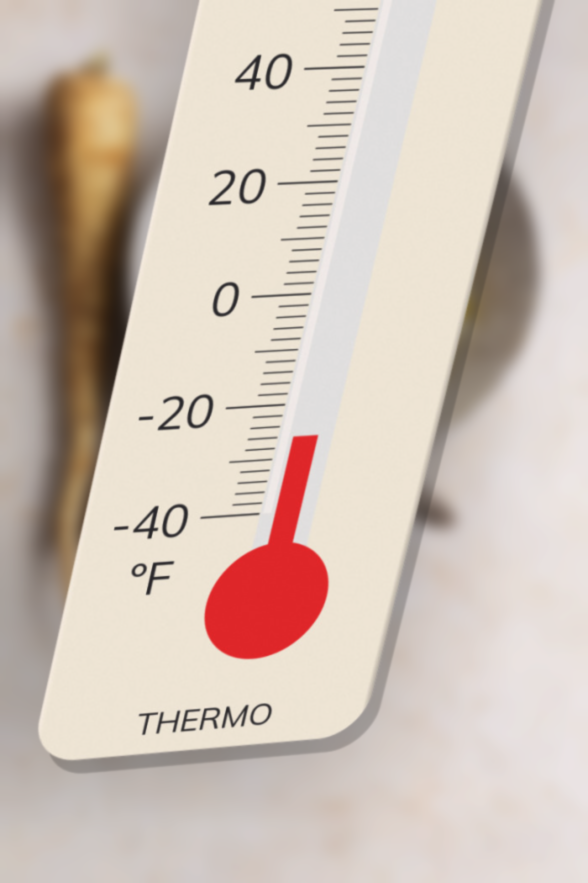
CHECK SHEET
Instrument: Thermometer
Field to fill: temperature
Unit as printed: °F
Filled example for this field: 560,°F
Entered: -26,°F
